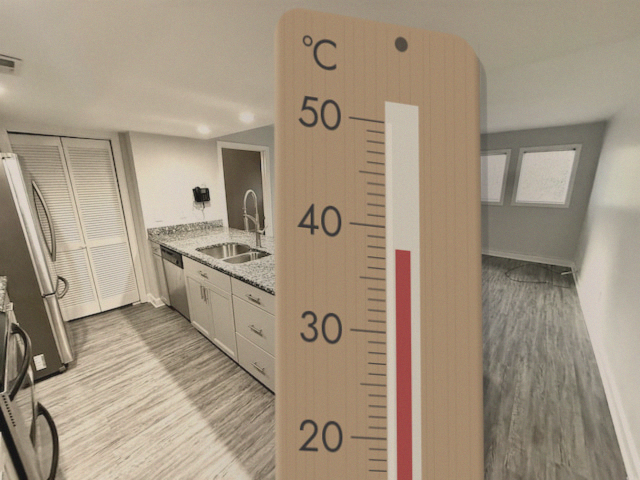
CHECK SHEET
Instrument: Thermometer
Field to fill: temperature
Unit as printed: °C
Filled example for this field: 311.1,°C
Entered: 38,°C
